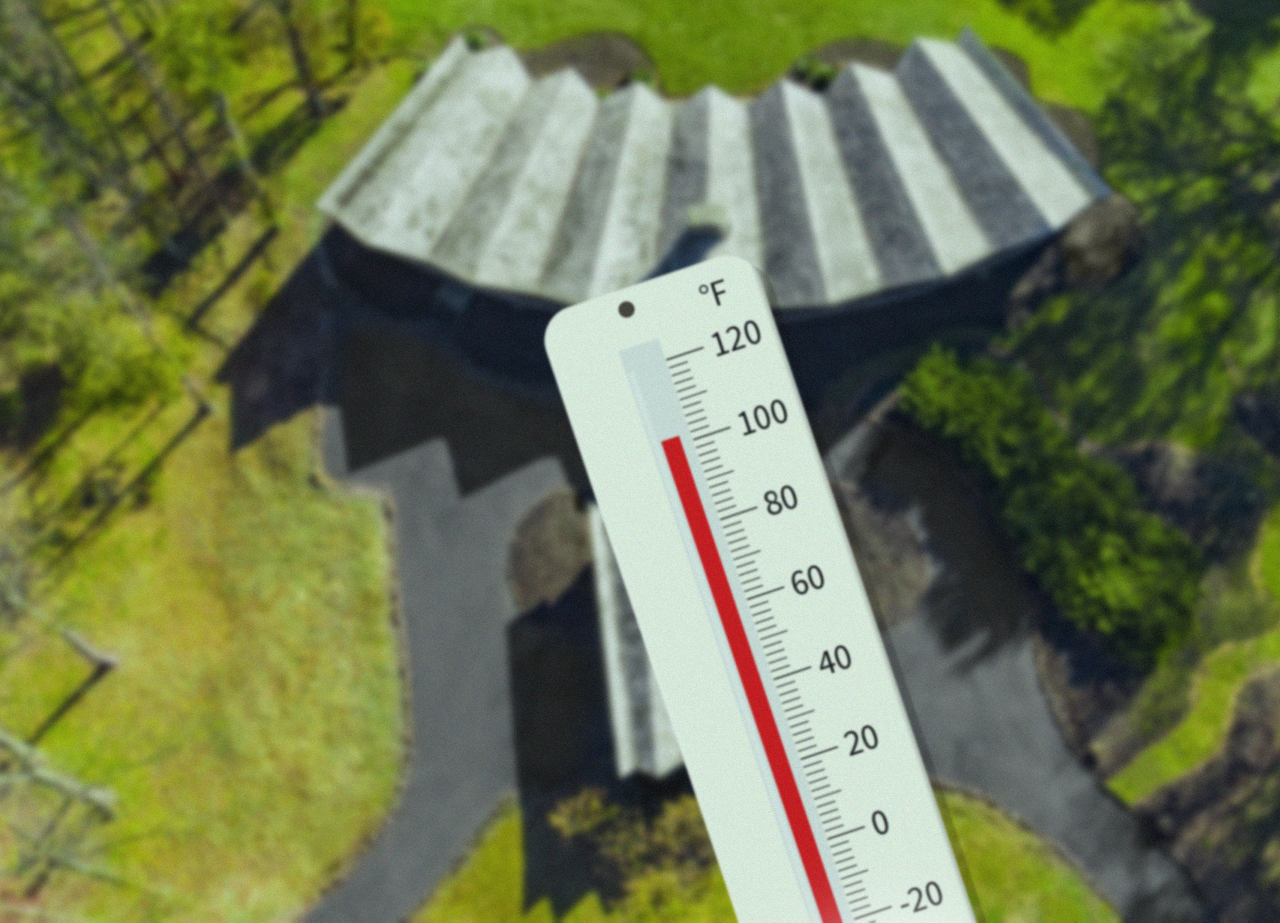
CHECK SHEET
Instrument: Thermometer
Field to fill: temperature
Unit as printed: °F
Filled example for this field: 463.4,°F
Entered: 102,°F
